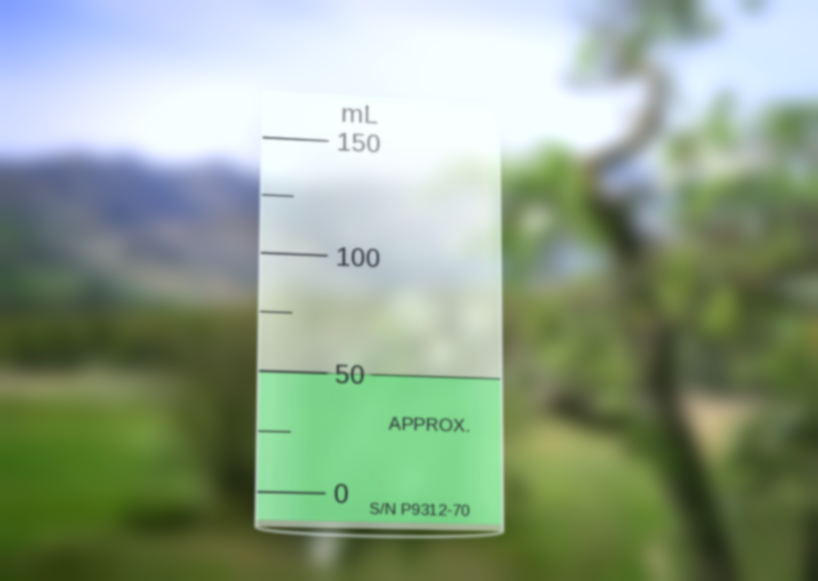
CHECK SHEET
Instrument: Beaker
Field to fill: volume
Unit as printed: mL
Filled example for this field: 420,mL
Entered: 50,mL
